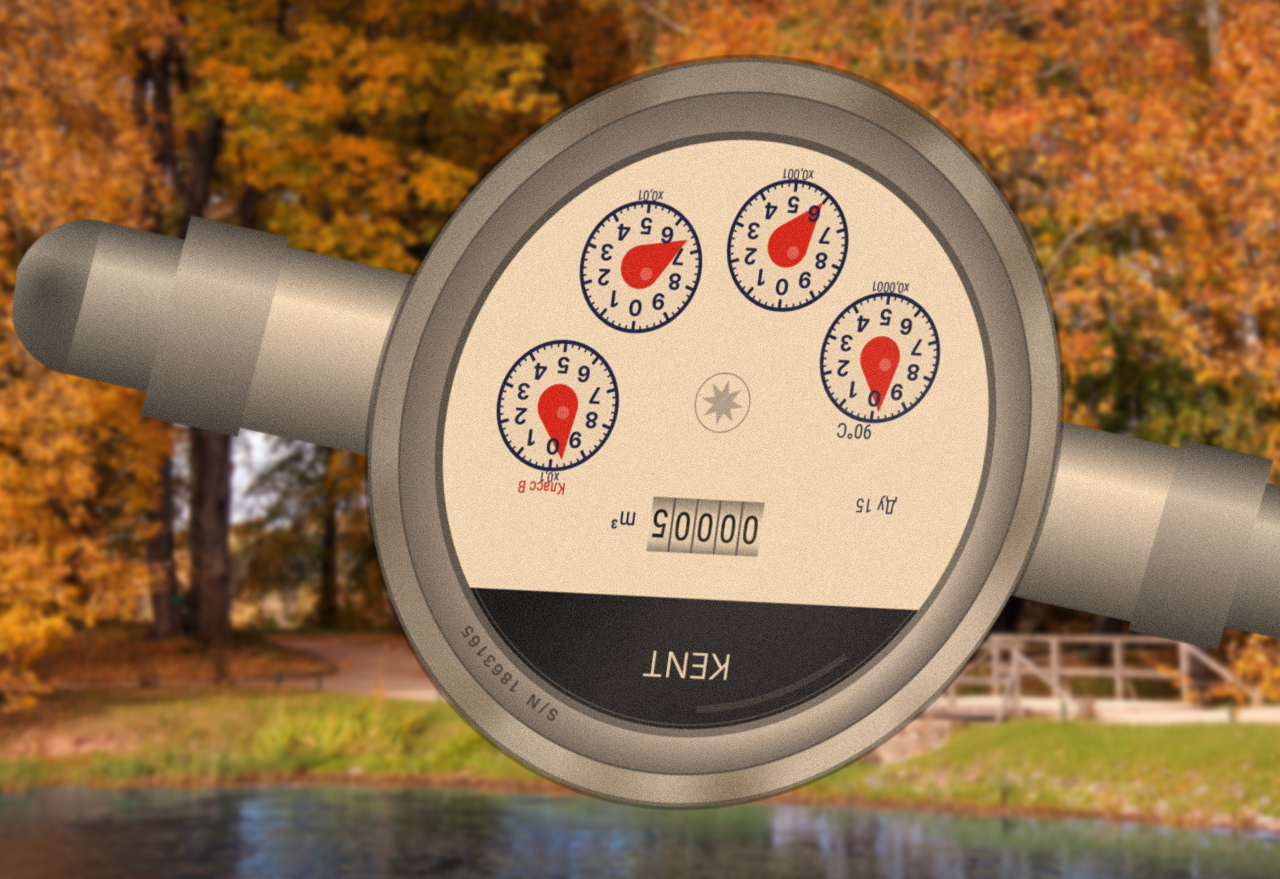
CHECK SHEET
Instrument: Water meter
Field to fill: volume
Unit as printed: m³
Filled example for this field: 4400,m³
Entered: 4.9659,m³
